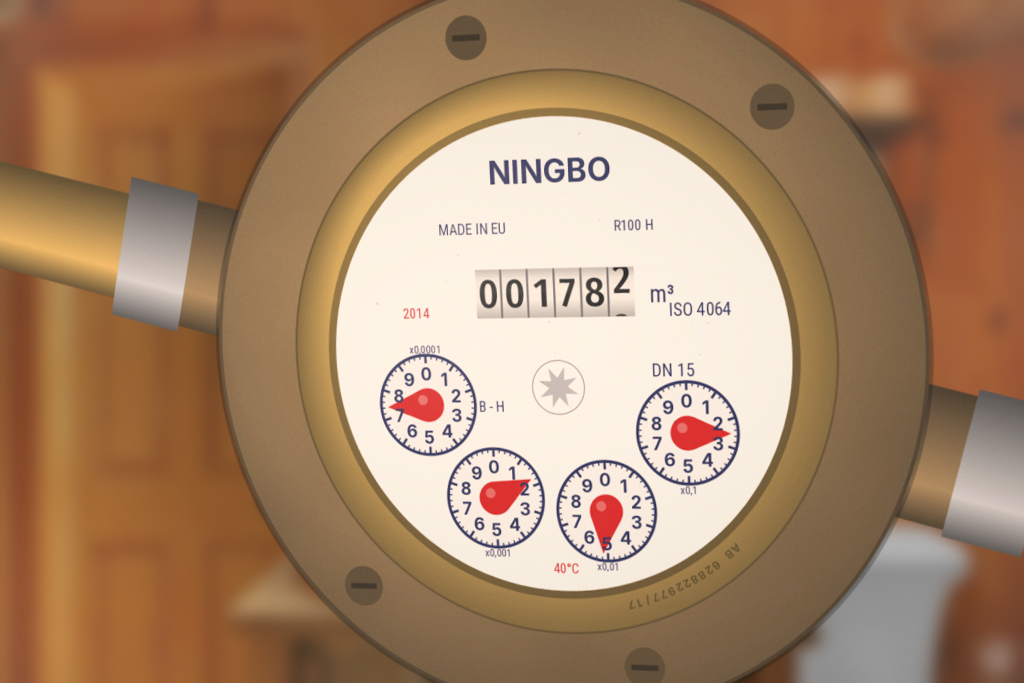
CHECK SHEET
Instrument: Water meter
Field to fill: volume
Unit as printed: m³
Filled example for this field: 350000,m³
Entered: 1782.2517,m³
